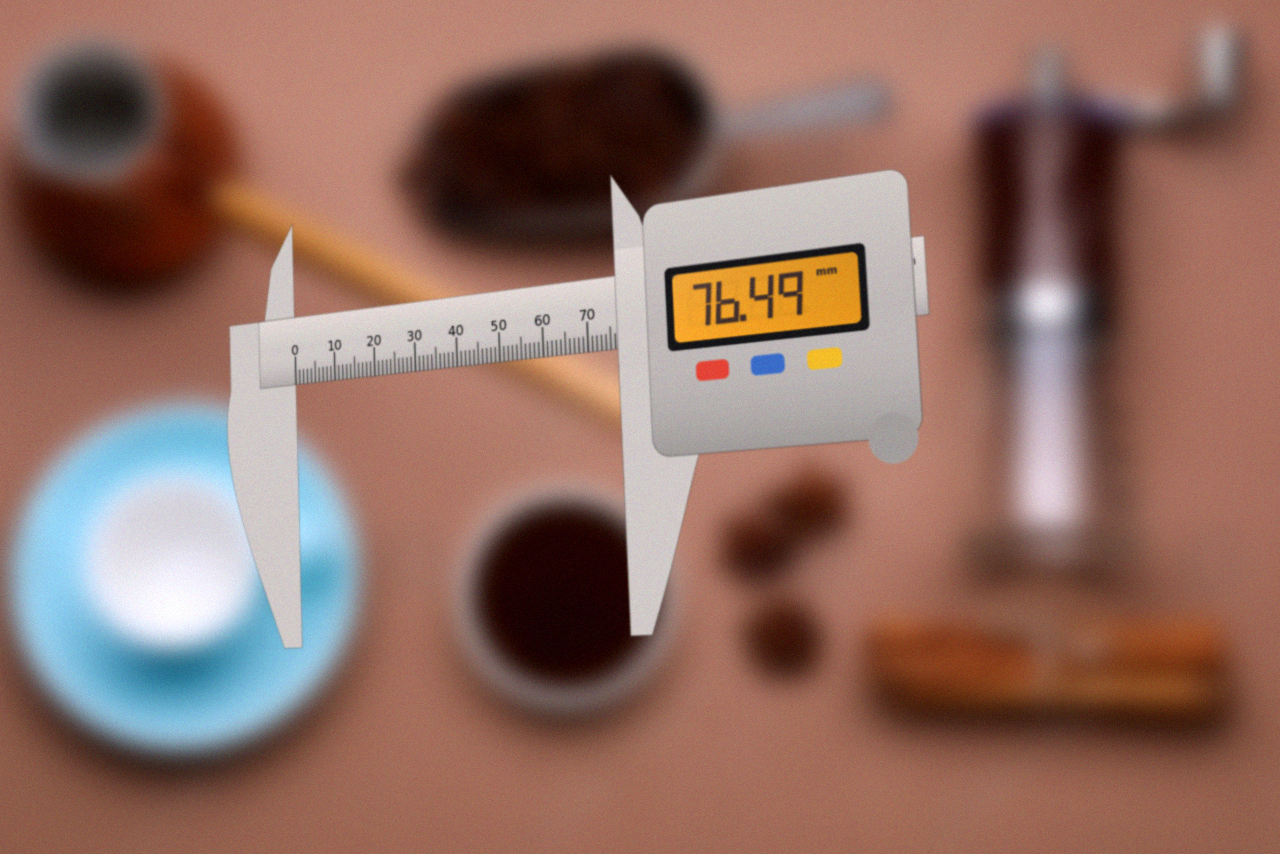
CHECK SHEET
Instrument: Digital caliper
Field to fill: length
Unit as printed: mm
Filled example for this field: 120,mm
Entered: 76.49,mm
